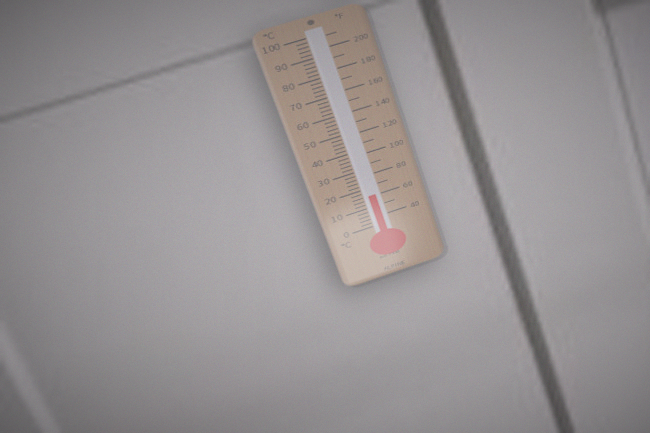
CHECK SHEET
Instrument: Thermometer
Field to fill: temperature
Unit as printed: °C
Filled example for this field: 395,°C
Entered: 16,°C
